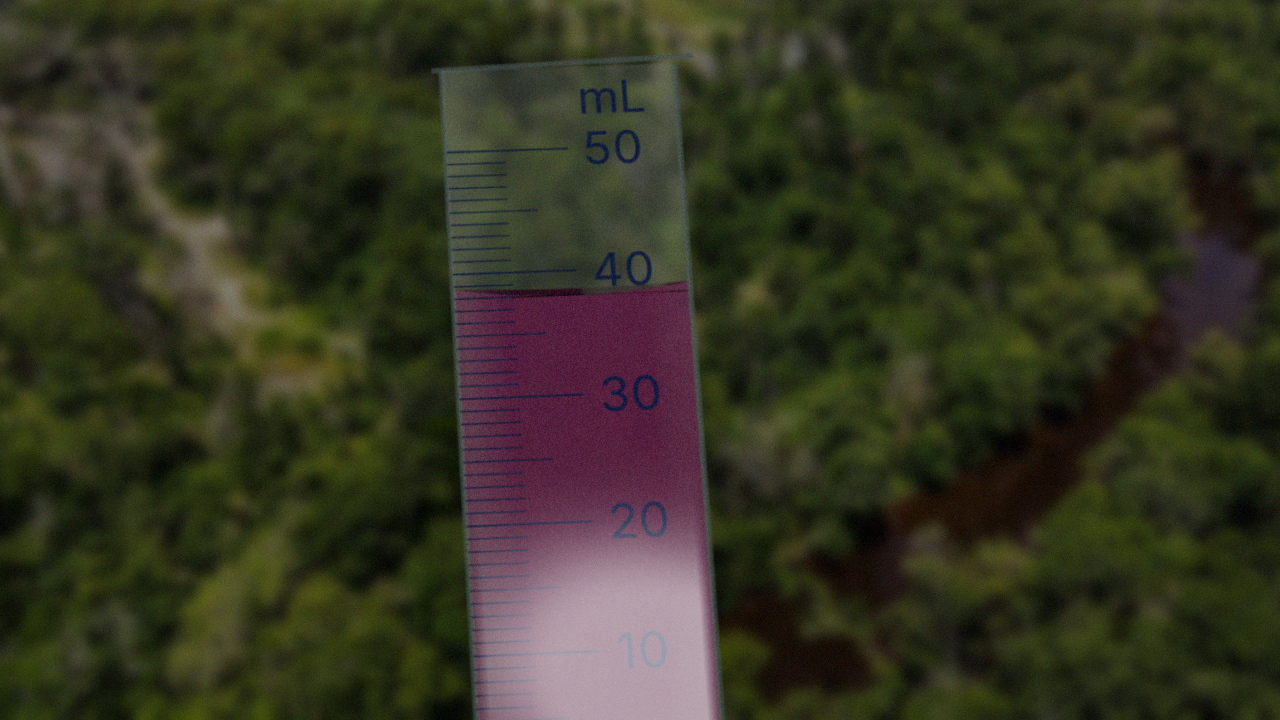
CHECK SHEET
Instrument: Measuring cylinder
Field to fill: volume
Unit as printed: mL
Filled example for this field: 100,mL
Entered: 38,mL
